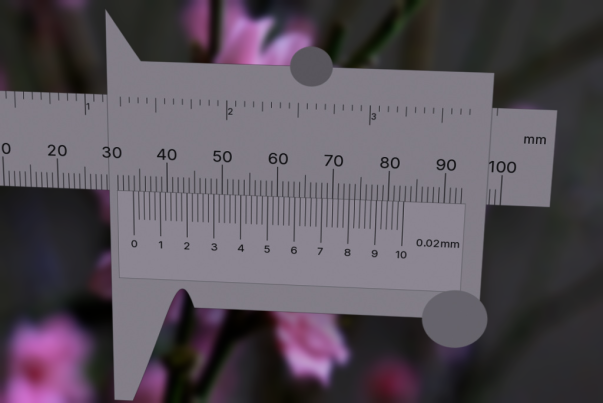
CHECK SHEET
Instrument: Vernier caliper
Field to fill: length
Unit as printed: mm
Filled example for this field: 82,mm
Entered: 33.8,mm
